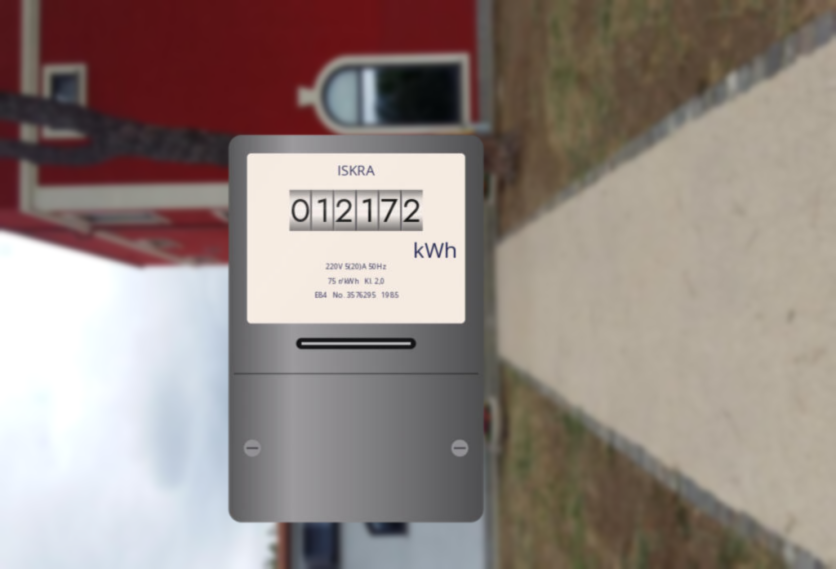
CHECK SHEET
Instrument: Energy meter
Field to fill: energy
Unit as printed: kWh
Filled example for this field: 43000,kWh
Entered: 12172,kWh
